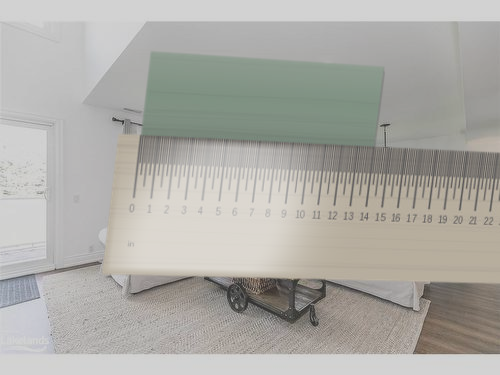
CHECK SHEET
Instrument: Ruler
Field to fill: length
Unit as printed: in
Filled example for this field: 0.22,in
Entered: 14,in
